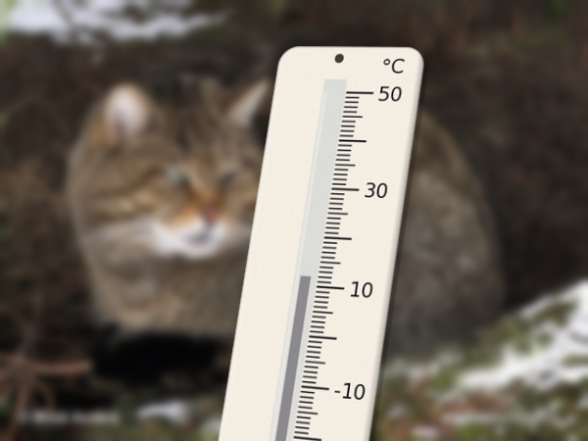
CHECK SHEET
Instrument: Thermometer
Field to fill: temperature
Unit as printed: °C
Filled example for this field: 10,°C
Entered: 12,°C
